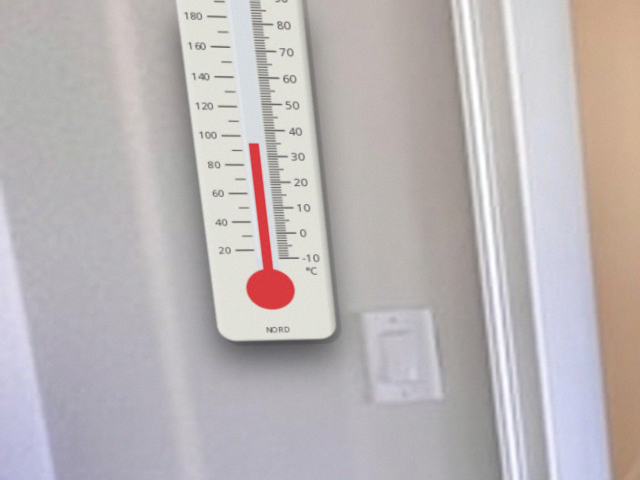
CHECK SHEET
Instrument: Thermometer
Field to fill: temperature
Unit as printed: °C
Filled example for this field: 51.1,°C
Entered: 35,°C
